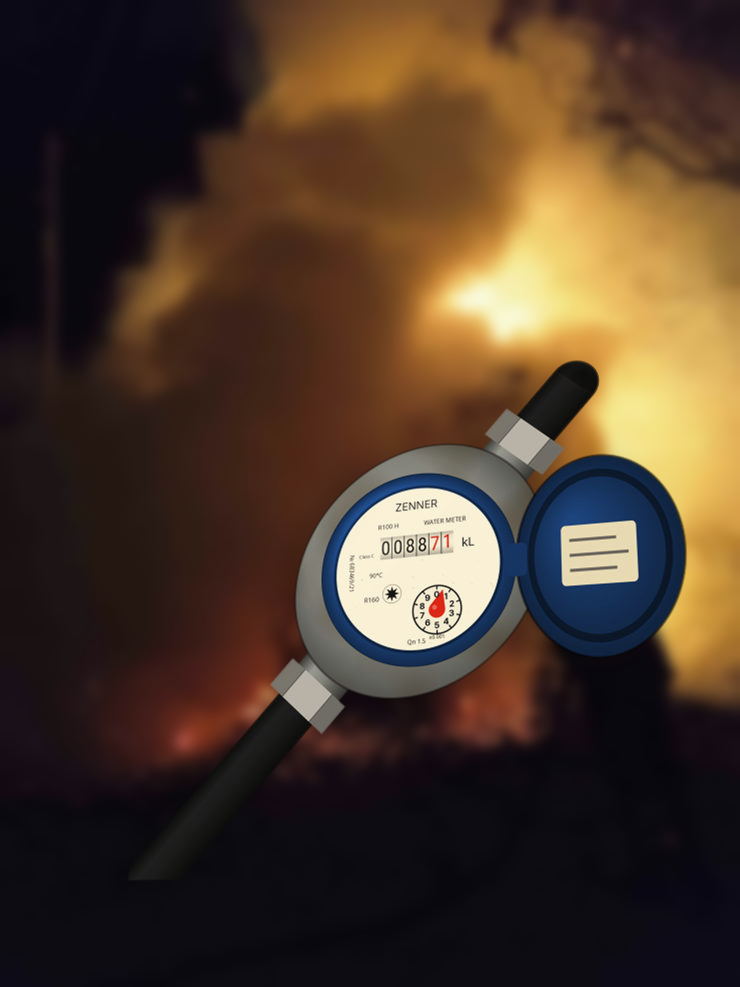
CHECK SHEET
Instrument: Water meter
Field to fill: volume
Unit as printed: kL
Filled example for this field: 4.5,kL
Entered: 88.710,kL
